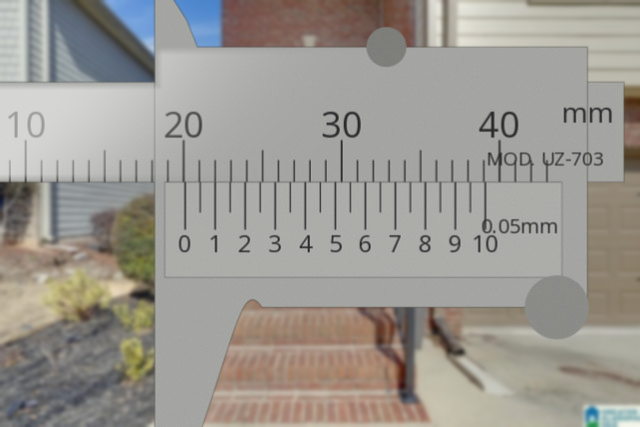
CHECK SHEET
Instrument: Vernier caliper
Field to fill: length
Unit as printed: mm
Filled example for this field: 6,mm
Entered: 20.1,mm
